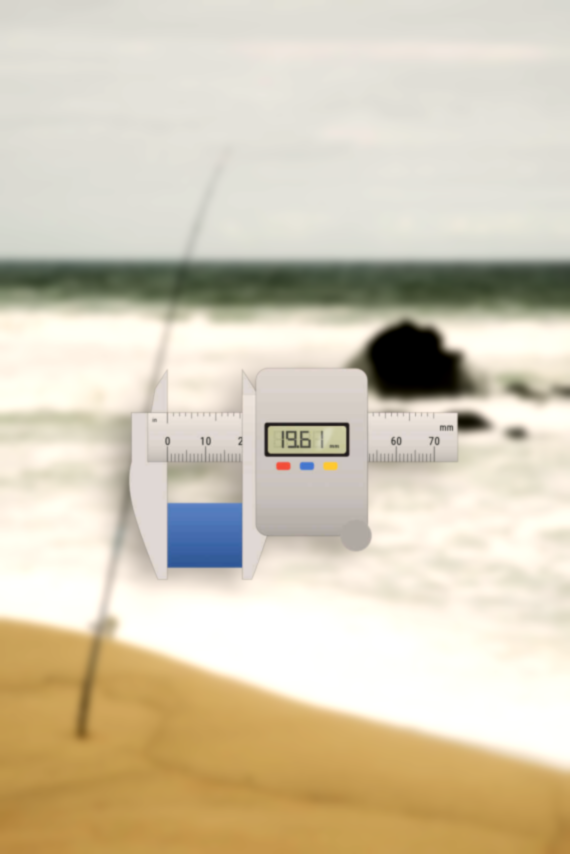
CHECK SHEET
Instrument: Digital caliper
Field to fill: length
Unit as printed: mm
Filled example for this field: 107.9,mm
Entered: 19.61,mm
